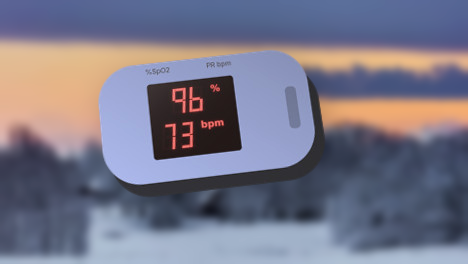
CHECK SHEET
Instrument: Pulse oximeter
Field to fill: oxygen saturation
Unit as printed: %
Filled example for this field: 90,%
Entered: 96,%
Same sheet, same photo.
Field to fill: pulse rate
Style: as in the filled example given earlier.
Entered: 73,bpm
